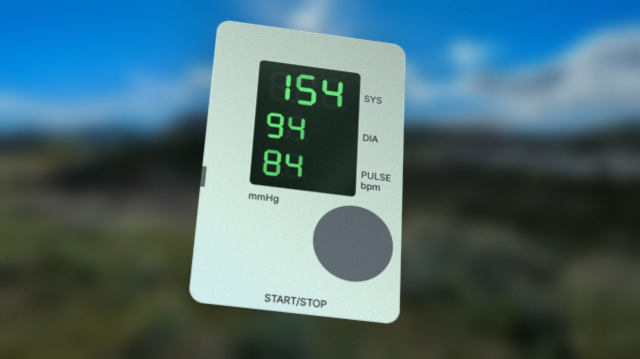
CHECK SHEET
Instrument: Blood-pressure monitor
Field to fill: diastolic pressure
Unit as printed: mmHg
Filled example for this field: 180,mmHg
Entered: 94,mmHg
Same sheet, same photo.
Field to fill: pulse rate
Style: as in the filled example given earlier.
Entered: 84,bpm
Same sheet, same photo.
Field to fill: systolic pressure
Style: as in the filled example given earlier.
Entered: 154,mmHg
